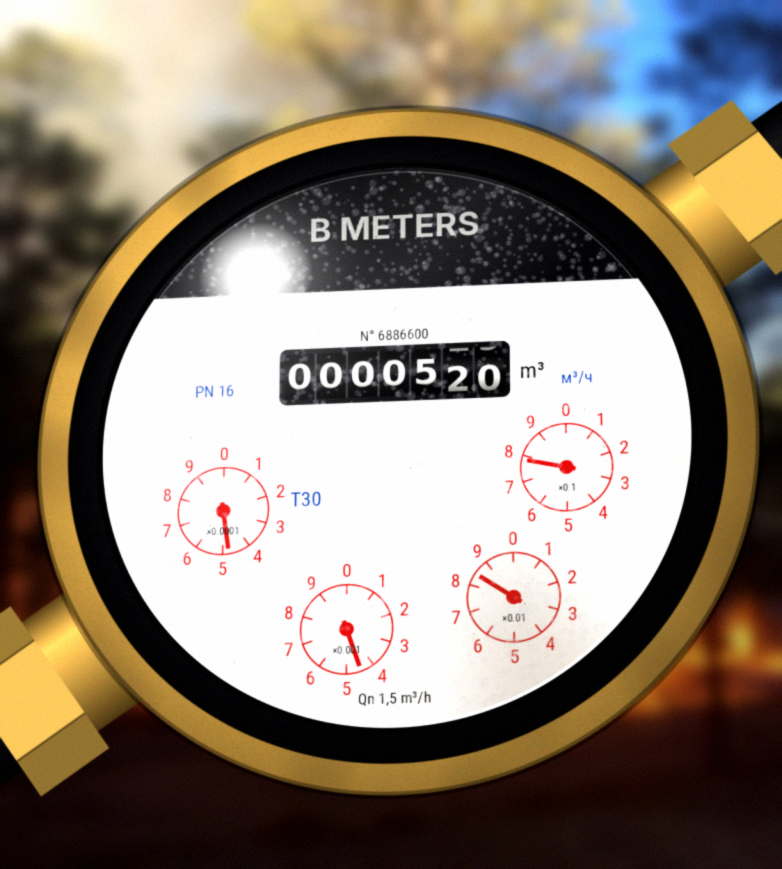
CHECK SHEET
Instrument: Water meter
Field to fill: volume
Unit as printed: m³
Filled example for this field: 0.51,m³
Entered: 519.7844,m³
